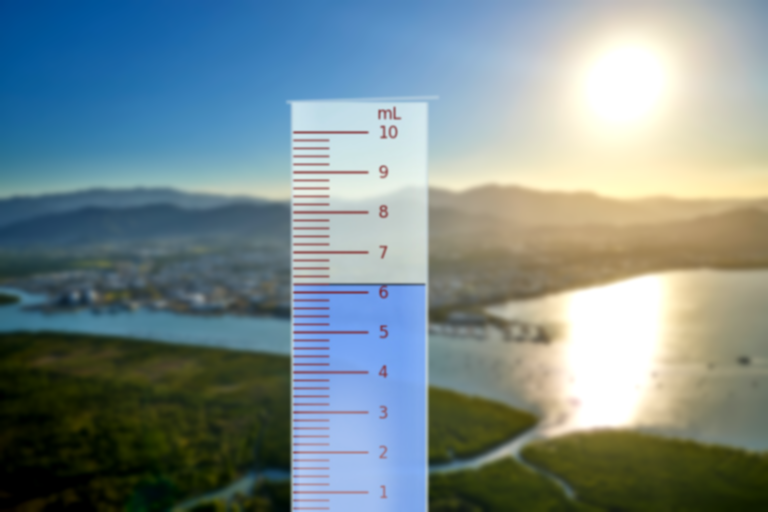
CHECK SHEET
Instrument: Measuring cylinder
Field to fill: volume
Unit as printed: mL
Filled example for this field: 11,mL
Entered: 6.2,mL
